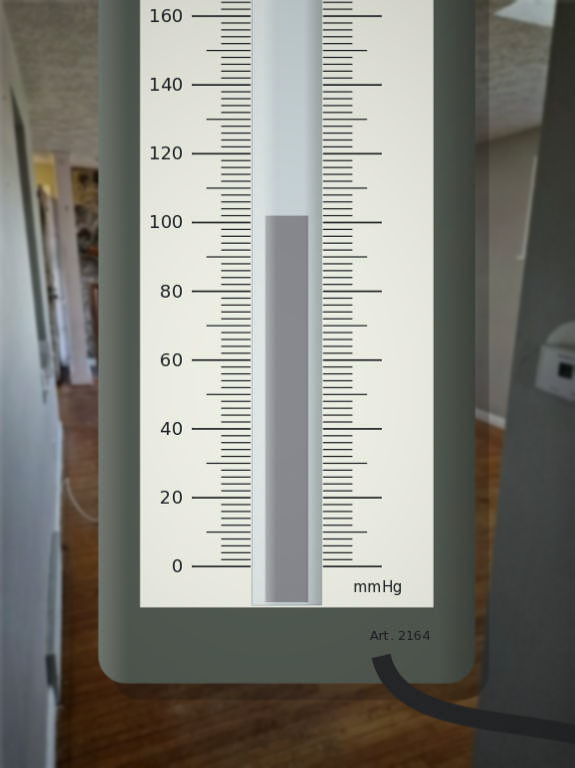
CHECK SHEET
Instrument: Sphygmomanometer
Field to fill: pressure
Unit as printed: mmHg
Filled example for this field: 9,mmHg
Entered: 102,mmHg
